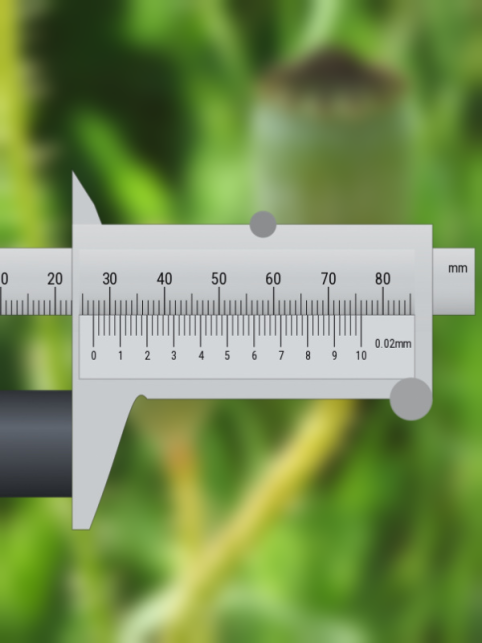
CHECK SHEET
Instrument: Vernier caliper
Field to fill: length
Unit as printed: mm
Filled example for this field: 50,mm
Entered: 27.0,mm
